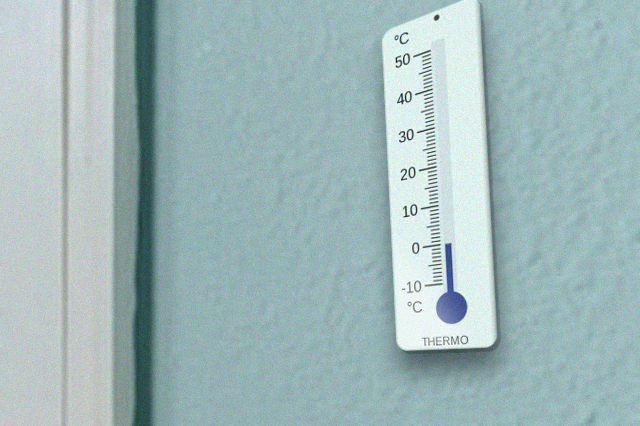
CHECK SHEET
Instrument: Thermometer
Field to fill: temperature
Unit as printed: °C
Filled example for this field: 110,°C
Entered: 0,°C
